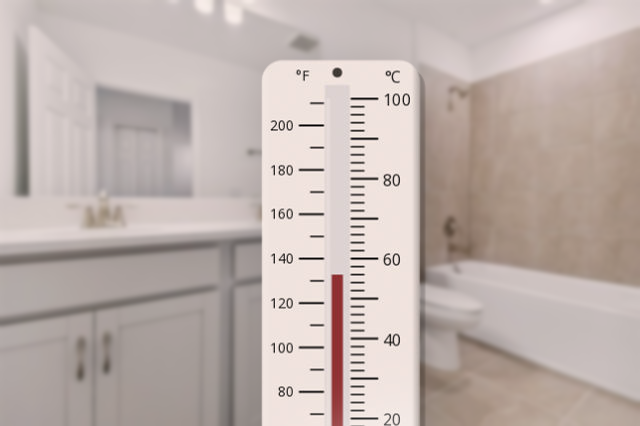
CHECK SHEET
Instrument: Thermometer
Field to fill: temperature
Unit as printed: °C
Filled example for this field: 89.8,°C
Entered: 56,°C
